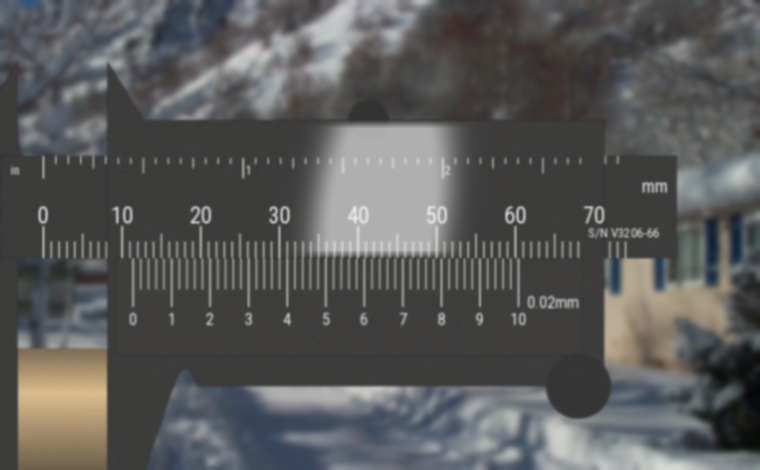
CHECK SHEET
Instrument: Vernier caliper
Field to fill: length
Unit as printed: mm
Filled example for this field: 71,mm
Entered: 11.4,mm
